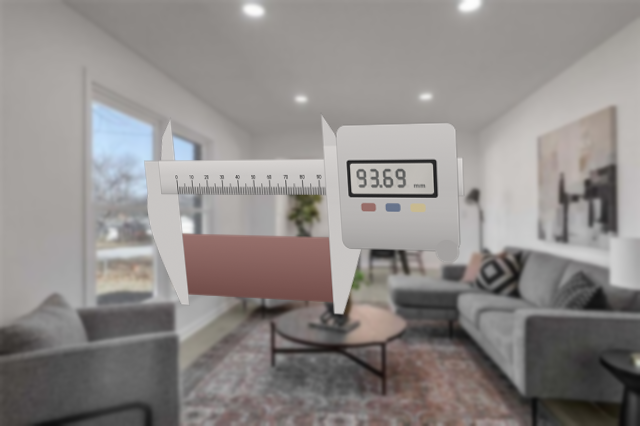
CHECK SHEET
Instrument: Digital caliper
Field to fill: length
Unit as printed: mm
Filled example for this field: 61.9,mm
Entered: 93.69,mm
